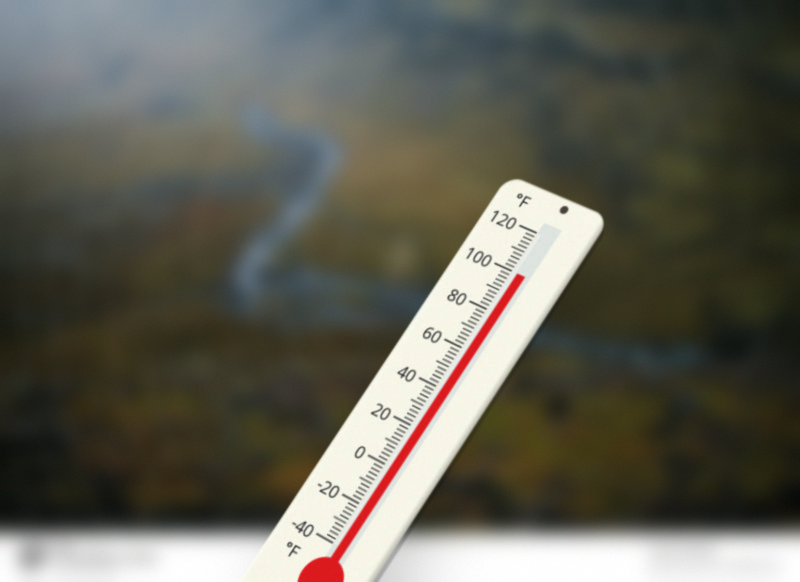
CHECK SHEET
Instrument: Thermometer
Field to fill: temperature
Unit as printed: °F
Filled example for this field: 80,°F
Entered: 100,°F
